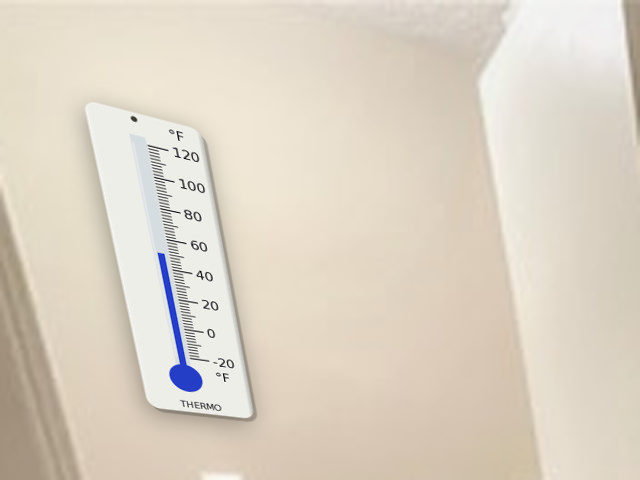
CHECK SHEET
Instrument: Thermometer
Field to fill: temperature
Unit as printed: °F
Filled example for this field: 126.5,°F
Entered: 50,°F
